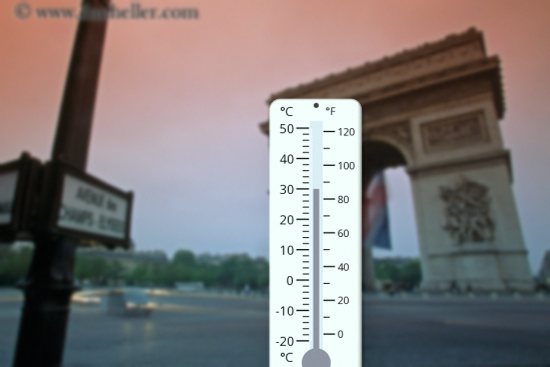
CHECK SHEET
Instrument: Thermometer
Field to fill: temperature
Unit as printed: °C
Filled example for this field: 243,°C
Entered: 30,°C
